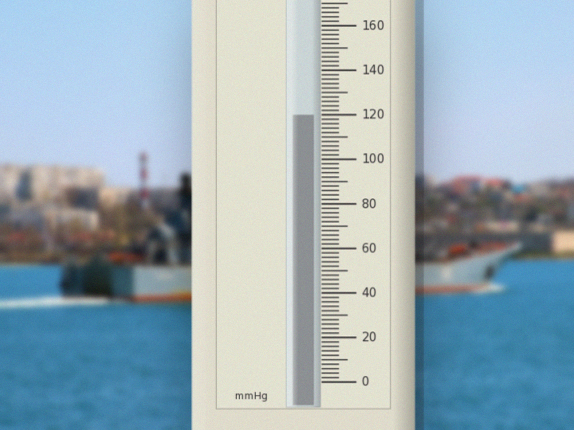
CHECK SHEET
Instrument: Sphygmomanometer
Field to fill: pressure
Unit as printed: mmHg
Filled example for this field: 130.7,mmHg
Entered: 120,mmHg
